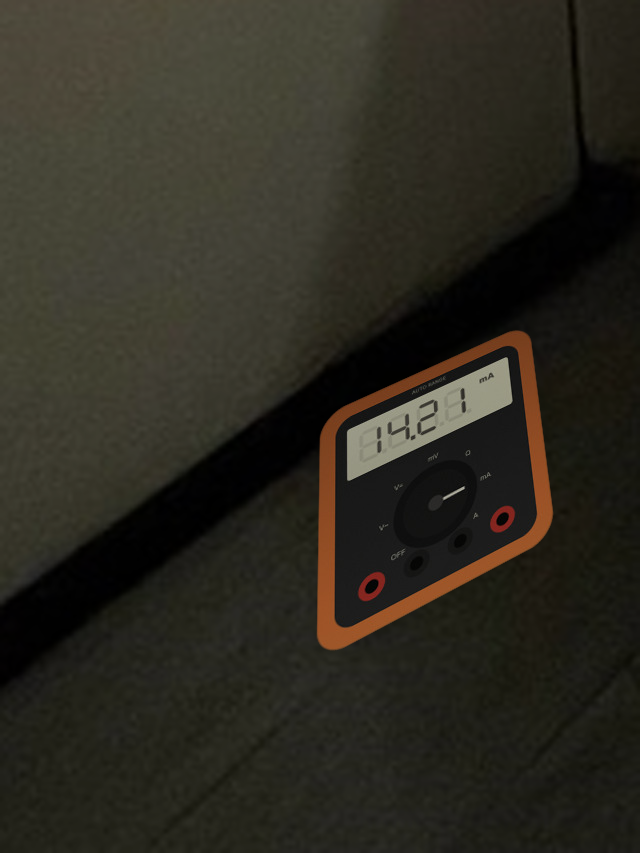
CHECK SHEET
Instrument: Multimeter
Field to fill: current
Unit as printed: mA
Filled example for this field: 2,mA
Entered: 14.21,mA
